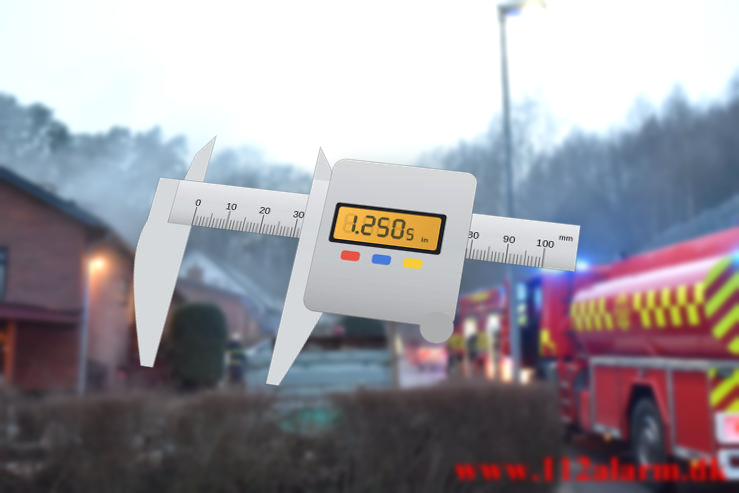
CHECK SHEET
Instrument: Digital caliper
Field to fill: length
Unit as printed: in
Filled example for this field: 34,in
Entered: 1.2505,in
